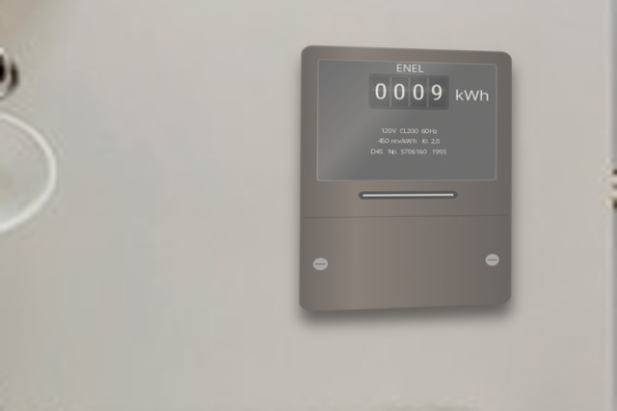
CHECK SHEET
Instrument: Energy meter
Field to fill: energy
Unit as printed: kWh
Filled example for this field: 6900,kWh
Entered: 9,kWh
